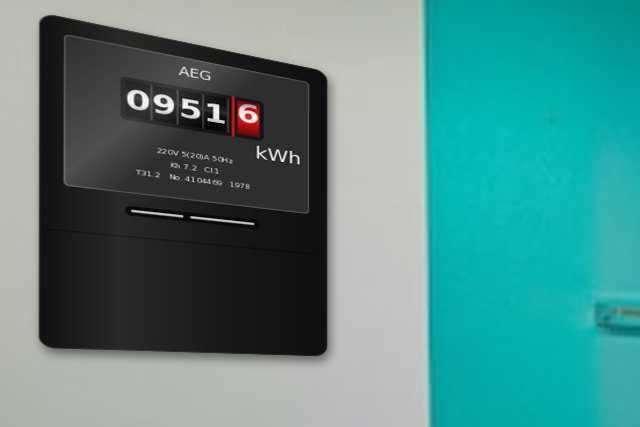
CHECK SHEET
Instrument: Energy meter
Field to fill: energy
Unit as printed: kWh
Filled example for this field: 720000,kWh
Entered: 951.6,kWh
